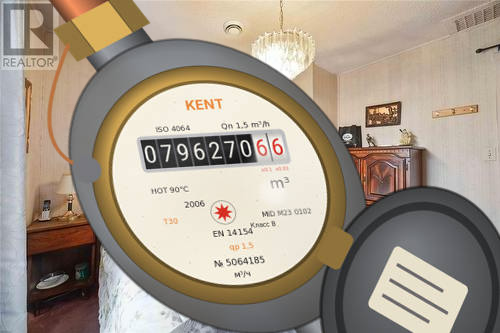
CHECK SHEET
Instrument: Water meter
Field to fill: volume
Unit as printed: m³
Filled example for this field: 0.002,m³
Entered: 796270.66,m³
